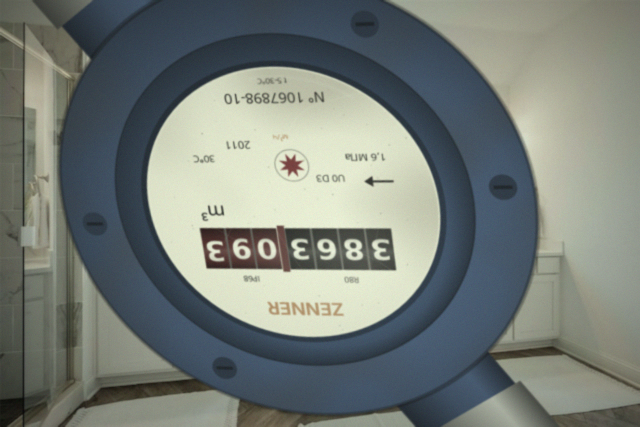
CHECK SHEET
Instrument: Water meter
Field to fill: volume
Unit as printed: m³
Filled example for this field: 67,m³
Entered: 3863.093,m³
